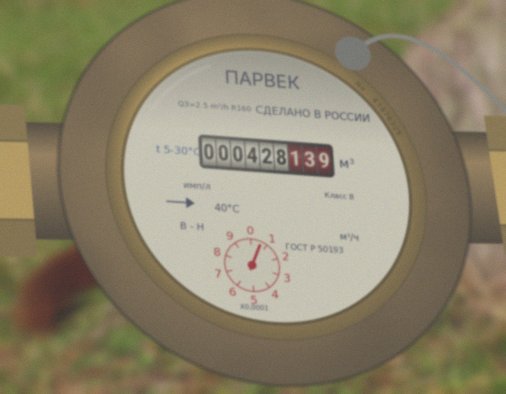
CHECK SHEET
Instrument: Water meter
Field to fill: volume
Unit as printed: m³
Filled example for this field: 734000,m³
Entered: 428.1390,m³
